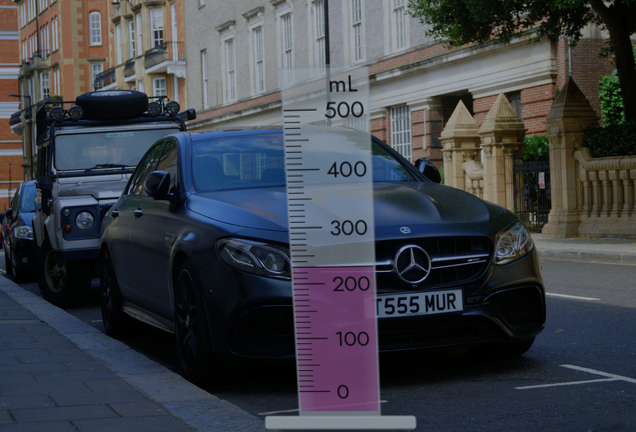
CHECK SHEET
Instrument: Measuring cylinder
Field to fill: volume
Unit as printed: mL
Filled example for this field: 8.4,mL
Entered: 230,mL
